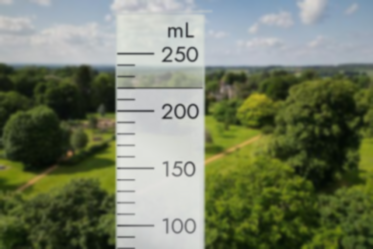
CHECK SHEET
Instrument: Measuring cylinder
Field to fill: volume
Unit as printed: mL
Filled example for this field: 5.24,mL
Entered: 220,mL
